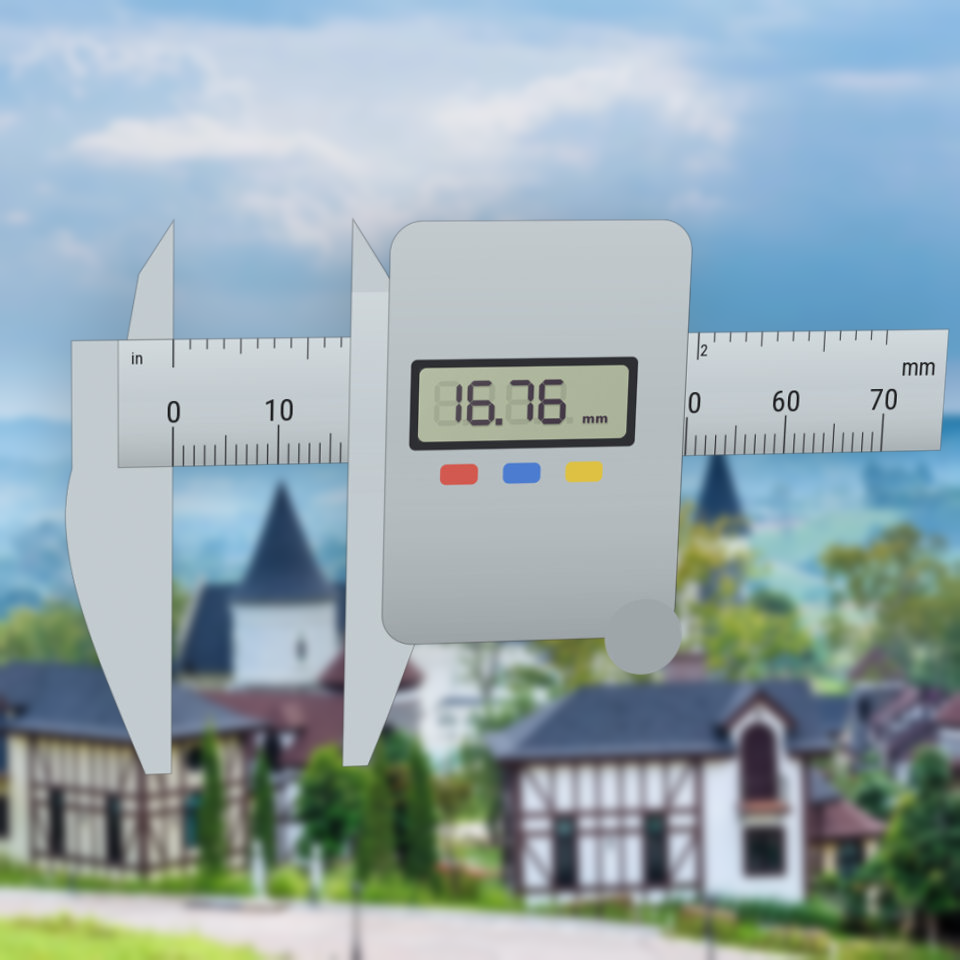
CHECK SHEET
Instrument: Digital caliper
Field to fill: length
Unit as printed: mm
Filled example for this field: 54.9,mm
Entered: 16.76,mm
